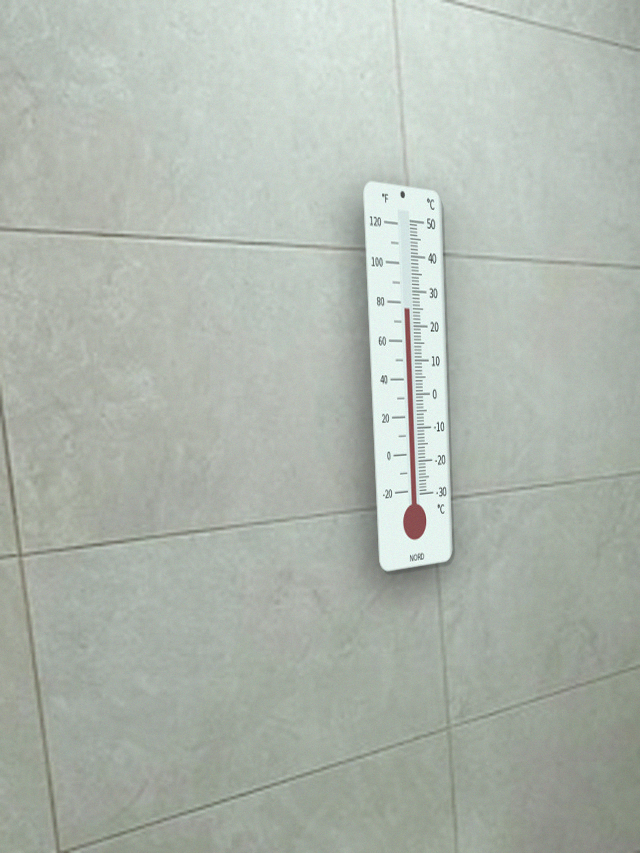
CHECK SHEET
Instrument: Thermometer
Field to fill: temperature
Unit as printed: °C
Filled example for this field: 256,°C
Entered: 25,°C
